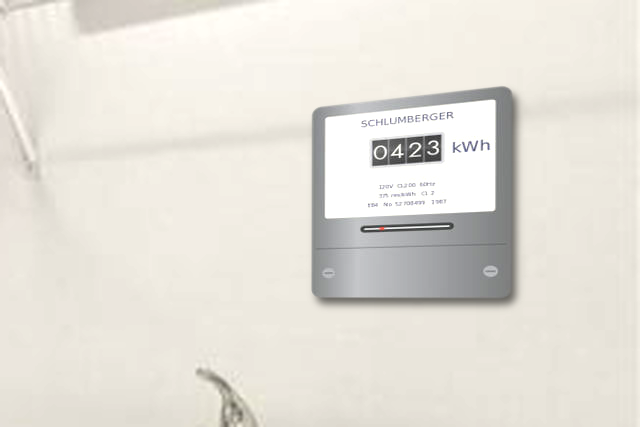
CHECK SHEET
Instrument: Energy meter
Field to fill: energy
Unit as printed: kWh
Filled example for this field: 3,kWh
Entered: 423,kWh
